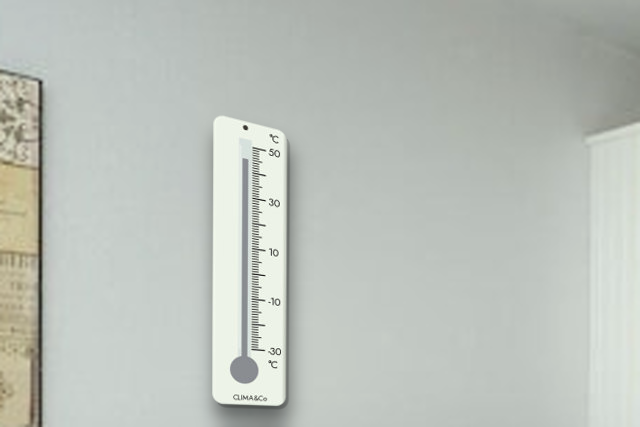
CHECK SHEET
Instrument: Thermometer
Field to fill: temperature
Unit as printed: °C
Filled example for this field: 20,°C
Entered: 45,°C
